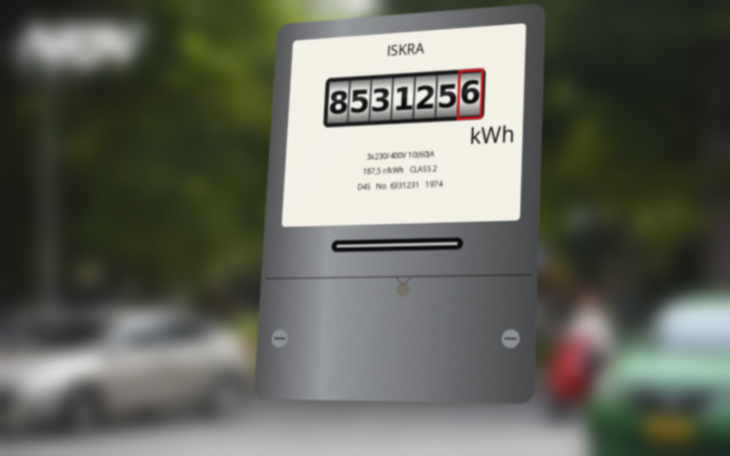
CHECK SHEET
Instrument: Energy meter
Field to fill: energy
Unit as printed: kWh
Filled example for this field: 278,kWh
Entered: 853125.6,kWh
